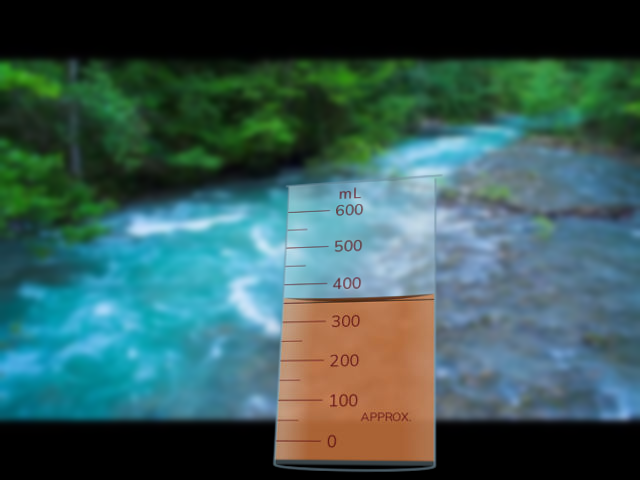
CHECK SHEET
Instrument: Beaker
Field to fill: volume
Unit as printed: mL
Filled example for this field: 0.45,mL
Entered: 350,mL
